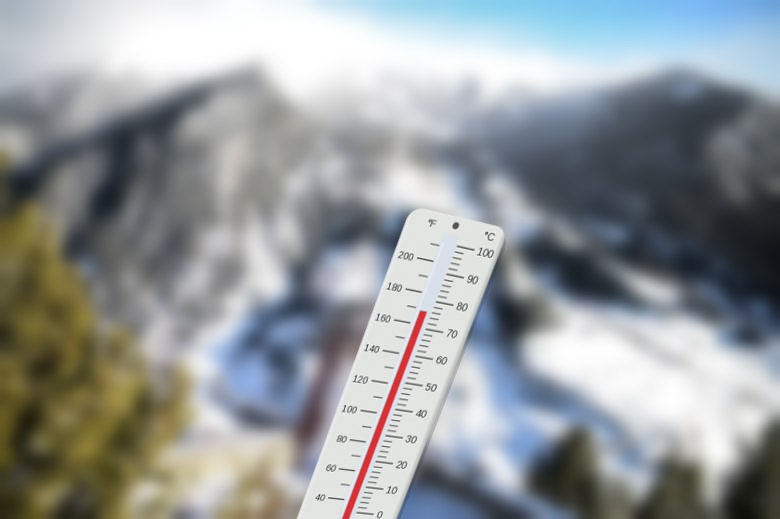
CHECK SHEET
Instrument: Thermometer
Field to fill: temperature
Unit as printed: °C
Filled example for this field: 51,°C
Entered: 76,°C
